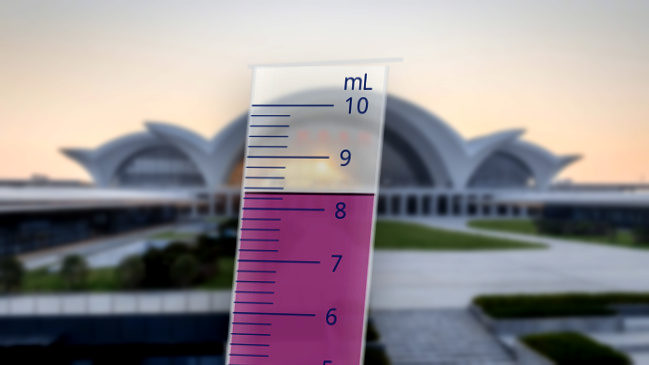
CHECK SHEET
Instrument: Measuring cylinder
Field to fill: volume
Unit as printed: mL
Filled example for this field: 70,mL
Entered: 8.3,mL
